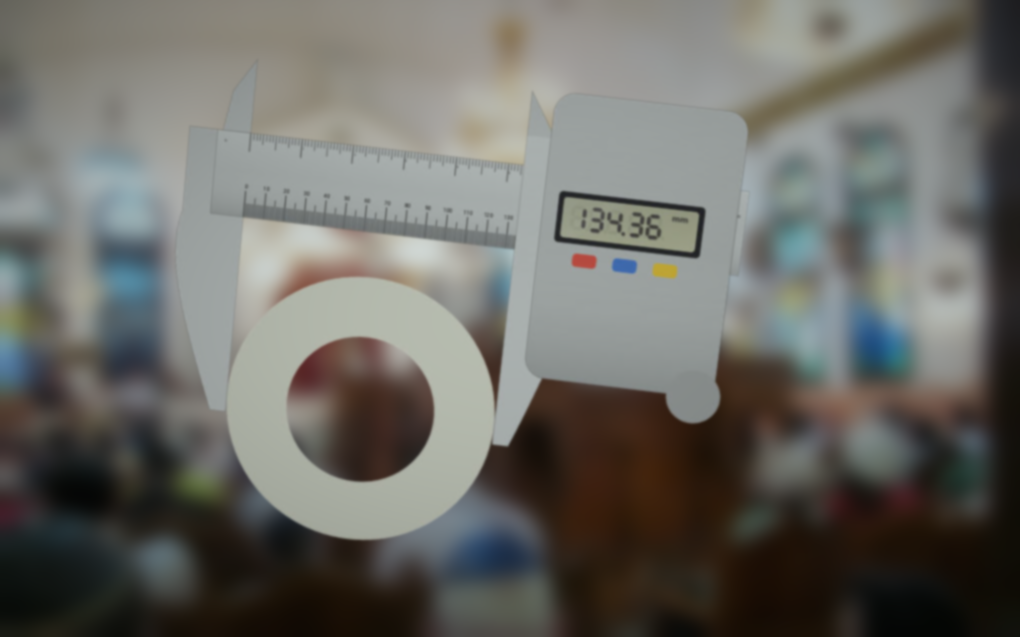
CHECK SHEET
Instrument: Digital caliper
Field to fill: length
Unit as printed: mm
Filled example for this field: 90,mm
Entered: 134.36,mm
